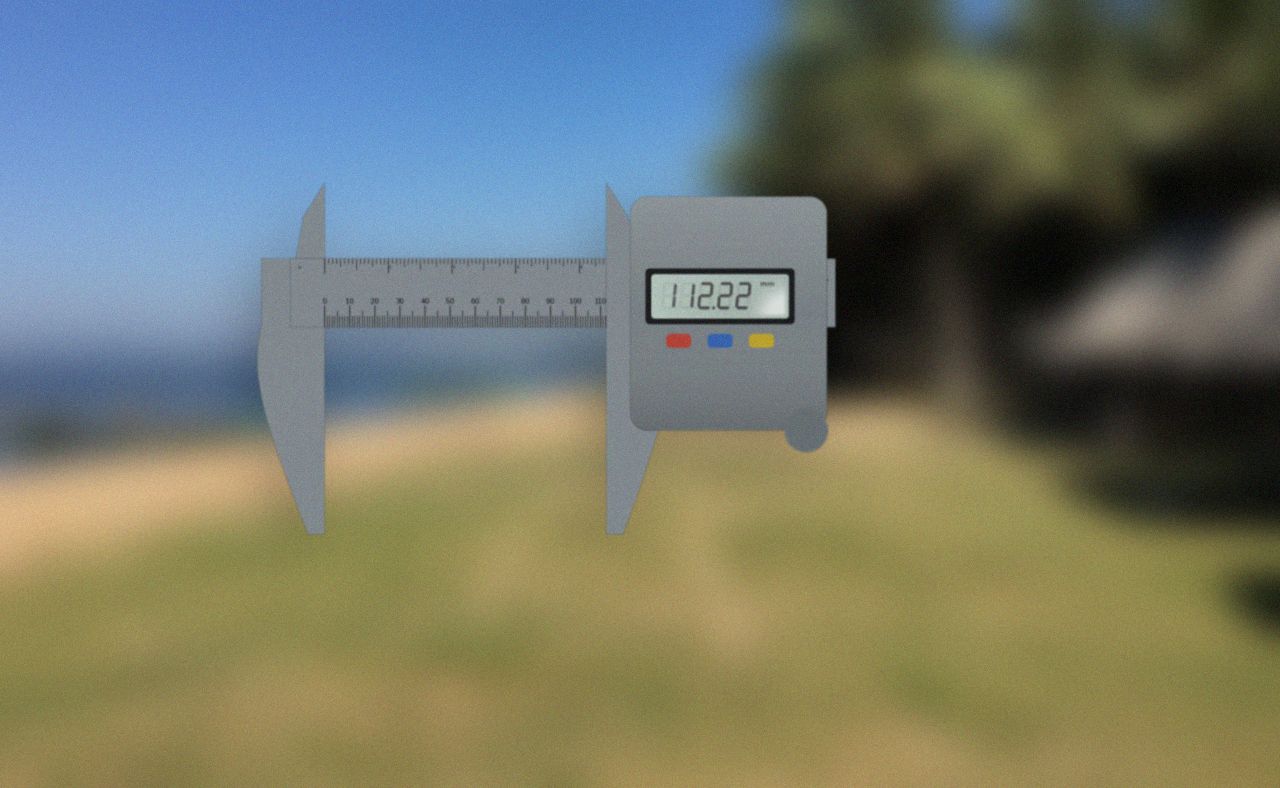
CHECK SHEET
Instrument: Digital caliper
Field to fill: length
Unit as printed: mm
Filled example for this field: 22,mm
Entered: 112.22,mm
